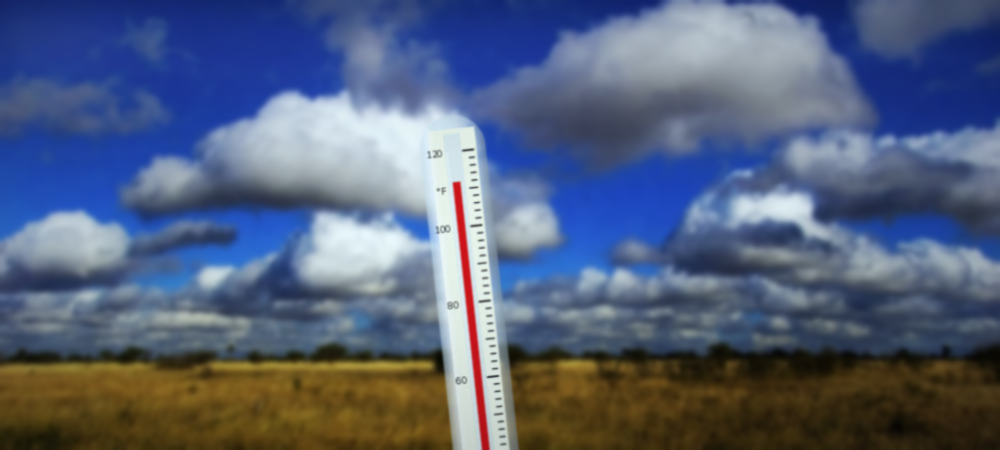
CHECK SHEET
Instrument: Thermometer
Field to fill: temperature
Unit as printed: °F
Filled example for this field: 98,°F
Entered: 112,°F
